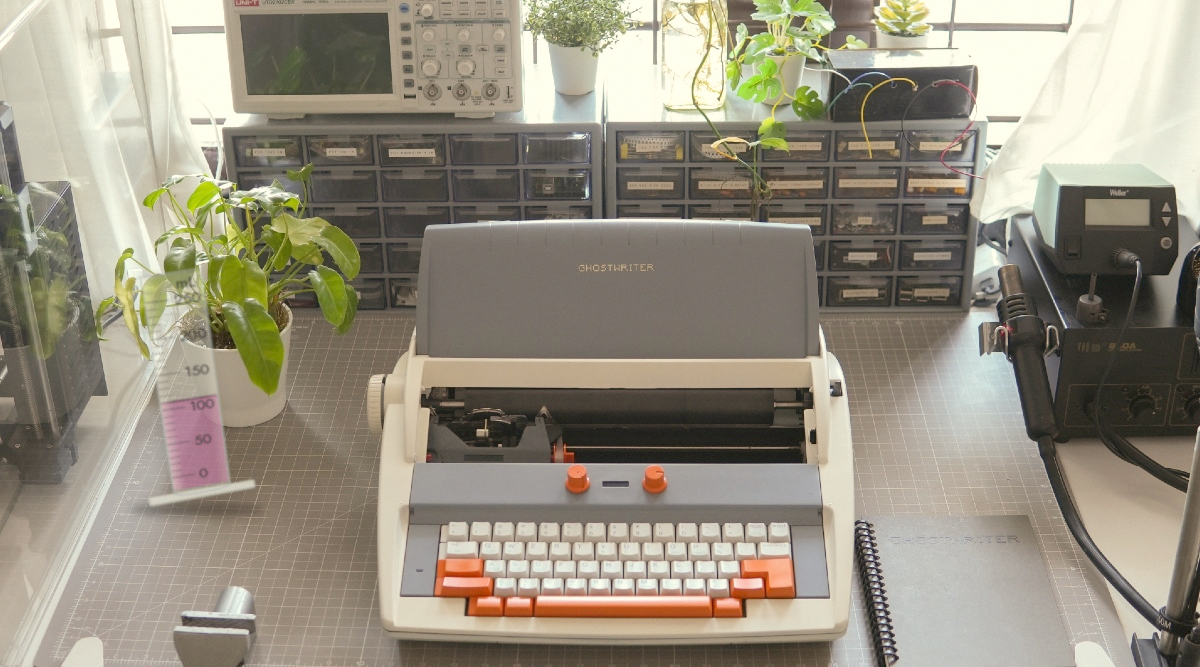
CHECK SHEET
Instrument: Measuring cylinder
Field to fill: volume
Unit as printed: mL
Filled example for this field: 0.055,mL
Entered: 110,mL
